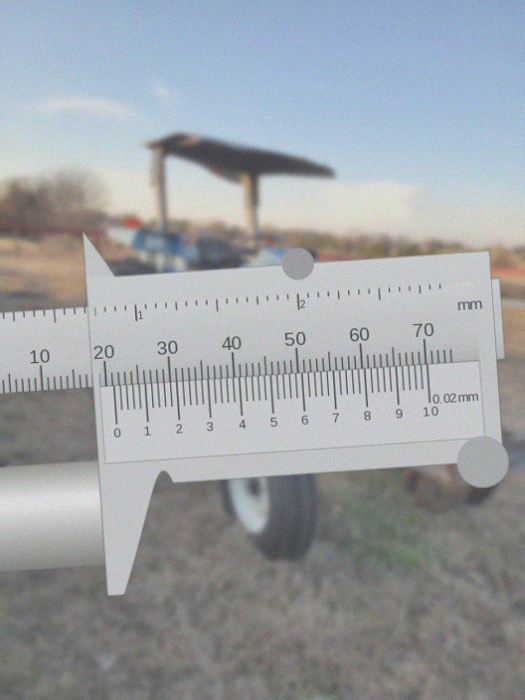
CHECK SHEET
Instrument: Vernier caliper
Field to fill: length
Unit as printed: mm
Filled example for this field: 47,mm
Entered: 21.2,mm
